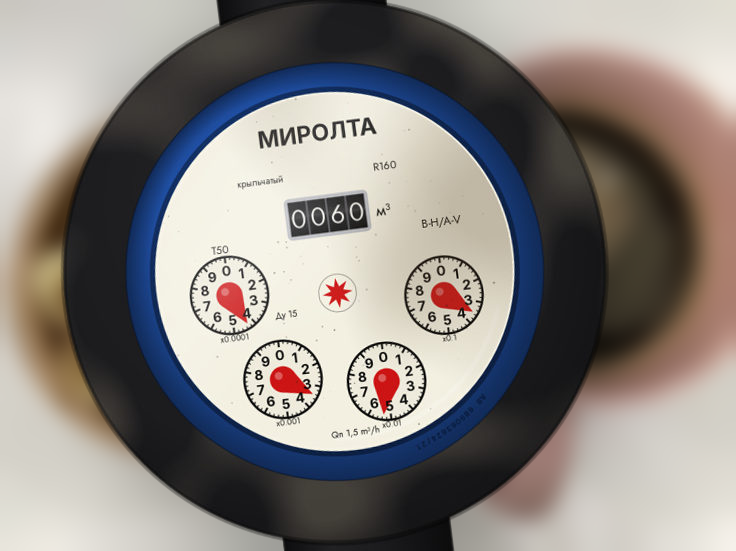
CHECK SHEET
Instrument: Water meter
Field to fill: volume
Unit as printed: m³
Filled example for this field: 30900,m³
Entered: 60.3534,m³
